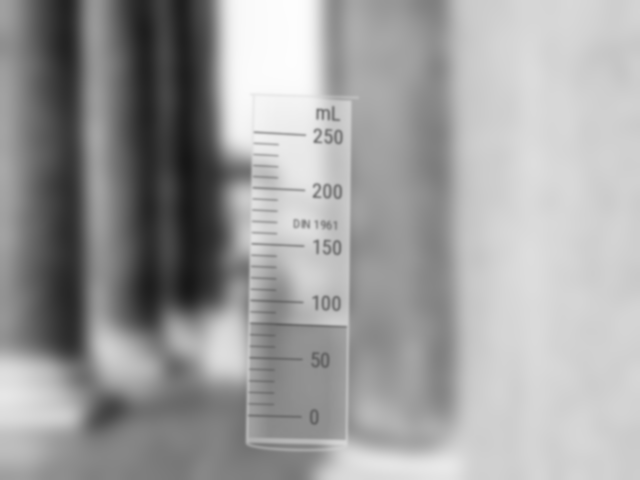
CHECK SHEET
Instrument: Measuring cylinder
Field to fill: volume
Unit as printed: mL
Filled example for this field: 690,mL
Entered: 80,mL
